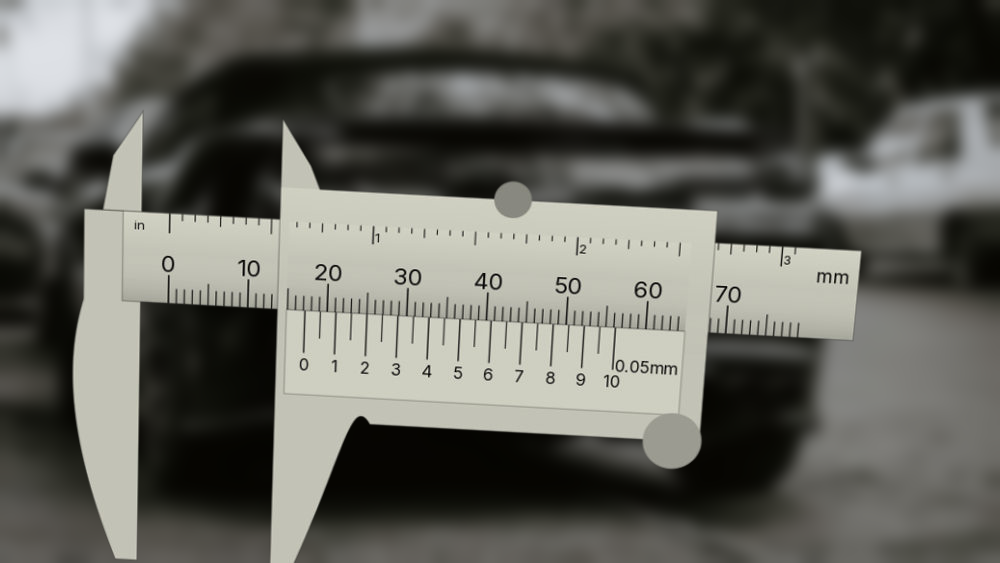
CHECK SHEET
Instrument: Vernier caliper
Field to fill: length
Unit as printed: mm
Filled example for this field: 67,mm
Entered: 17.2,mm
